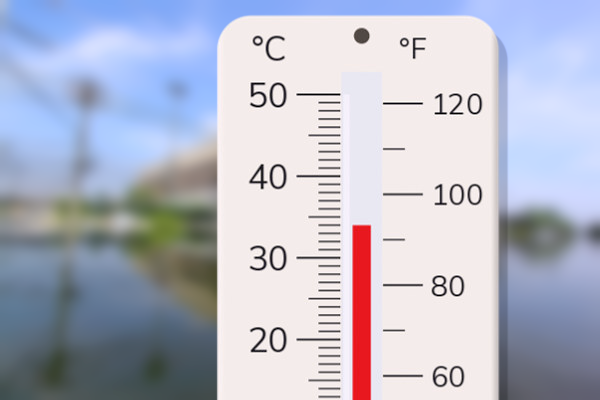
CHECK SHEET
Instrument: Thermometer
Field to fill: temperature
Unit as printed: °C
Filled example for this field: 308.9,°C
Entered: 34,°C
